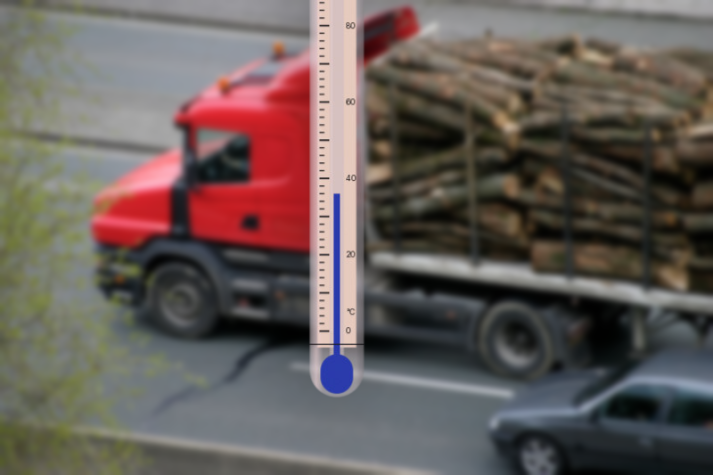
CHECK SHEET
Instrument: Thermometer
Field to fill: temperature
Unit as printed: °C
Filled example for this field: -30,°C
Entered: 36,°C
